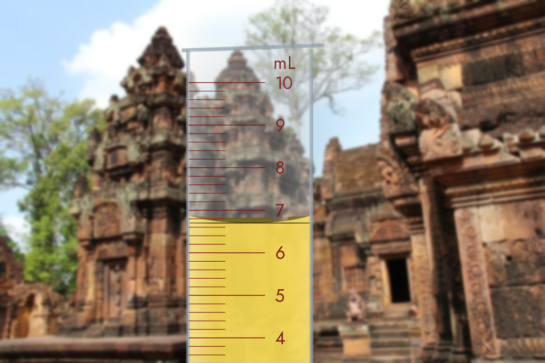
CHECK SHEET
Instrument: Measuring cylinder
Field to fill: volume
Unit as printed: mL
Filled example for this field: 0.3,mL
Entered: 6.7,mL
